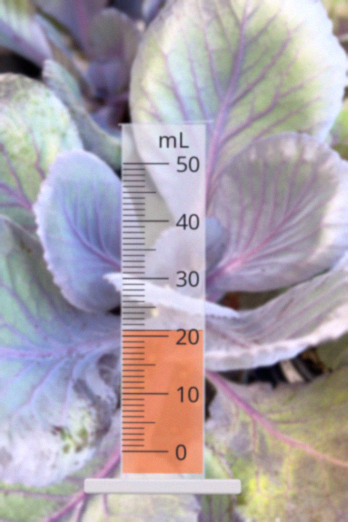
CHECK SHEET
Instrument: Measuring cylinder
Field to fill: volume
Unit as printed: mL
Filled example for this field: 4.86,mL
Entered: 21,mL
